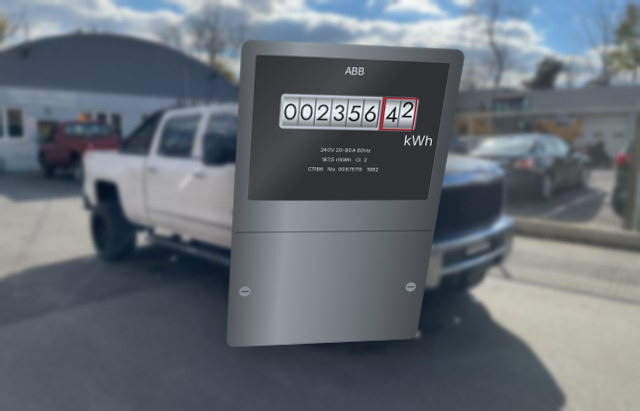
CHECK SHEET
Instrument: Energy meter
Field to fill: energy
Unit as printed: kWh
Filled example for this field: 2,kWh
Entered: 2356.42,kWh
